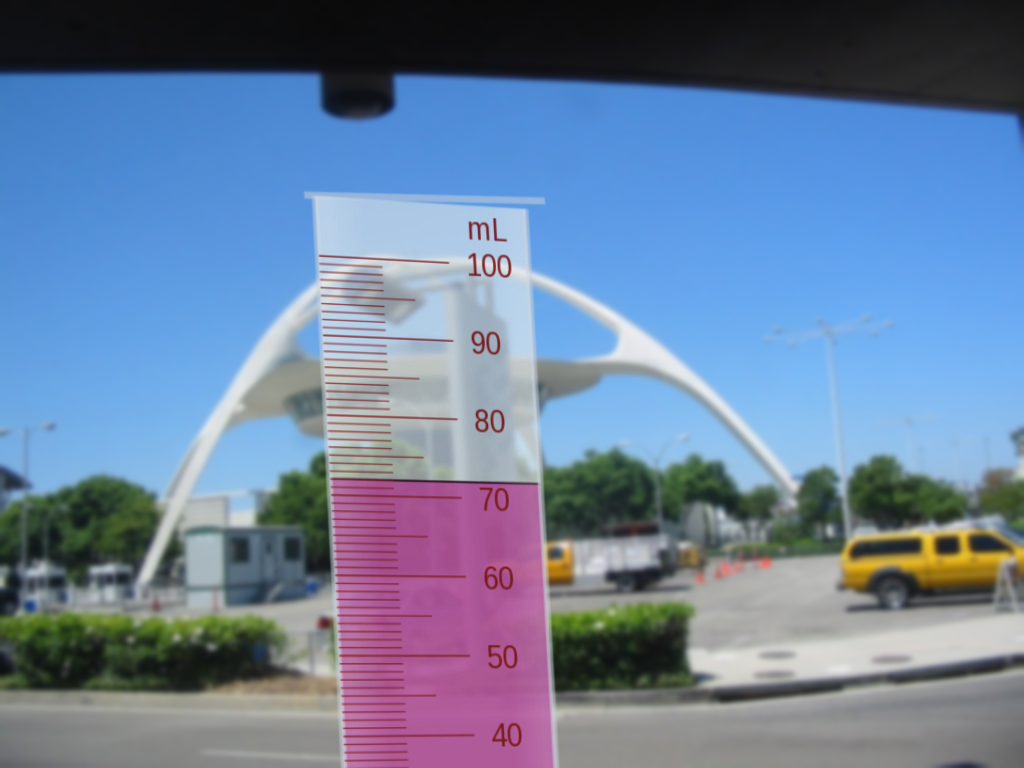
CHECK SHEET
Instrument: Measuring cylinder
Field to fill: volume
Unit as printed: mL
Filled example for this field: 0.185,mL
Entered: 72,mL
